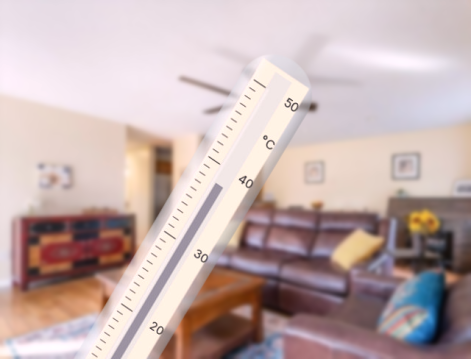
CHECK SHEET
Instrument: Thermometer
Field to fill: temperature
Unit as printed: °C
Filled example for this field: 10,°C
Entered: 38,°C
